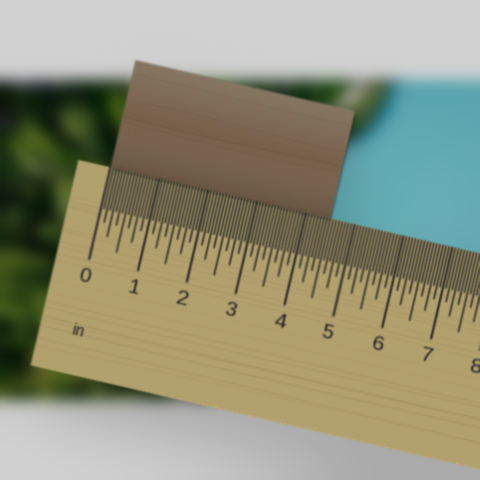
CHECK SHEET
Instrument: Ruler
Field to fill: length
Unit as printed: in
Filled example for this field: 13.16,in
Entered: 4.5,in
